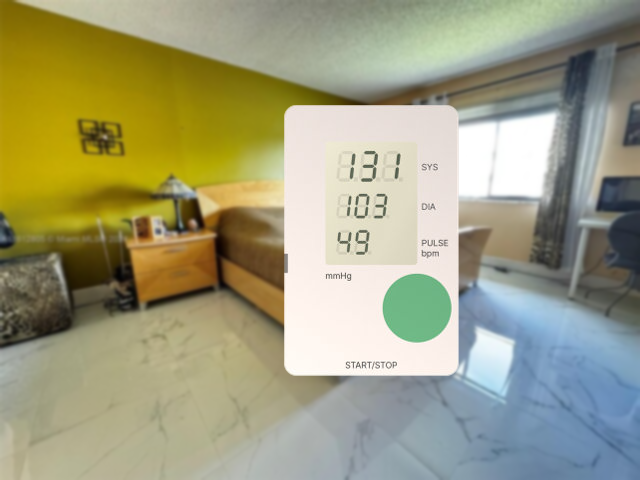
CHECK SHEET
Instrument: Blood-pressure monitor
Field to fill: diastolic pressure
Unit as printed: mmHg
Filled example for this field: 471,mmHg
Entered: 103,mmHg
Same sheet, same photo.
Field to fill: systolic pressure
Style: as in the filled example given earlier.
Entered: 131,mmHg
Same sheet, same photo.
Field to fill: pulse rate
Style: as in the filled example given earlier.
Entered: 49,bpm
